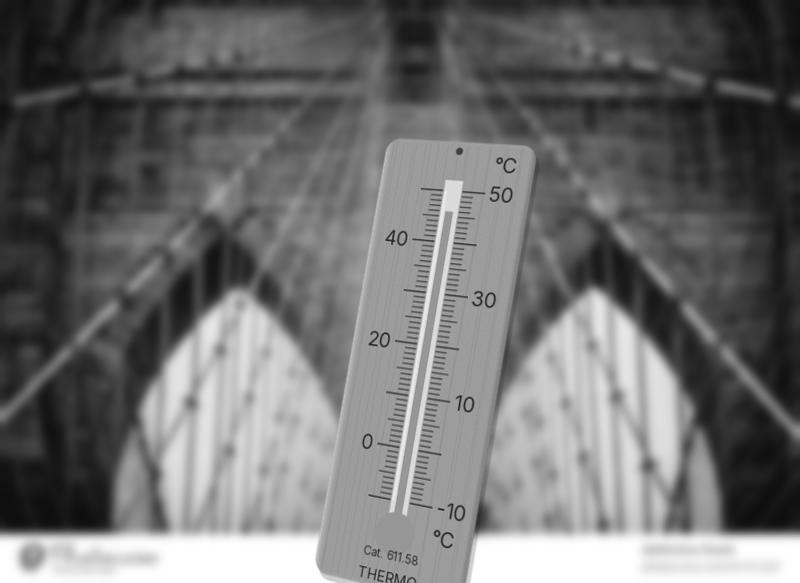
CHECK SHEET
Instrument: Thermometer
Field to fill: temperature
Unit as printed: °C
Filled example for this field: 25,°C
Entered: 46,°C
